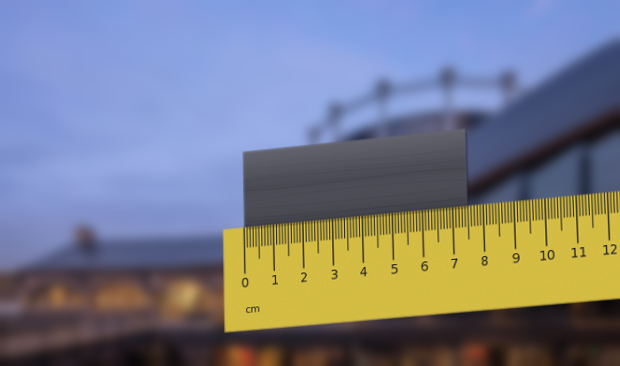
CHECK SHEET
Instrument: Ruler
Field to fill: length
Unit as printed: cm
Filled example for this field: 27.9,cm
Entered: 7.5,cm
